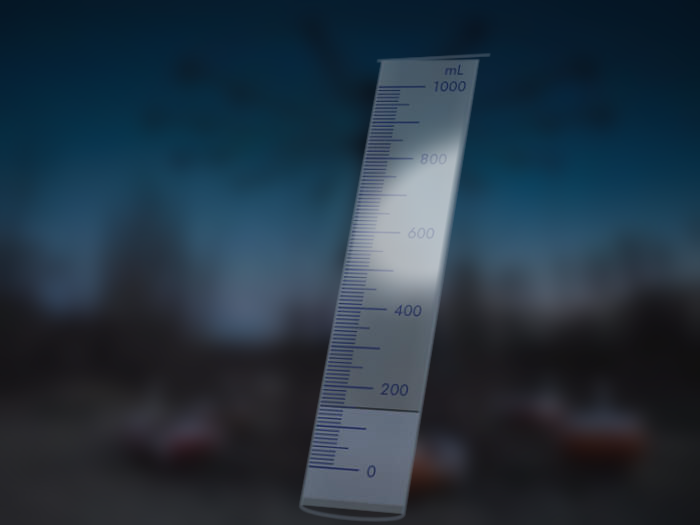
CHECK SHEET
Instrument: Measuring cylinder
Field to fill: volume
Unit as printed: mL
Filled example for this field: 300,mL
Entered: 150,mL
